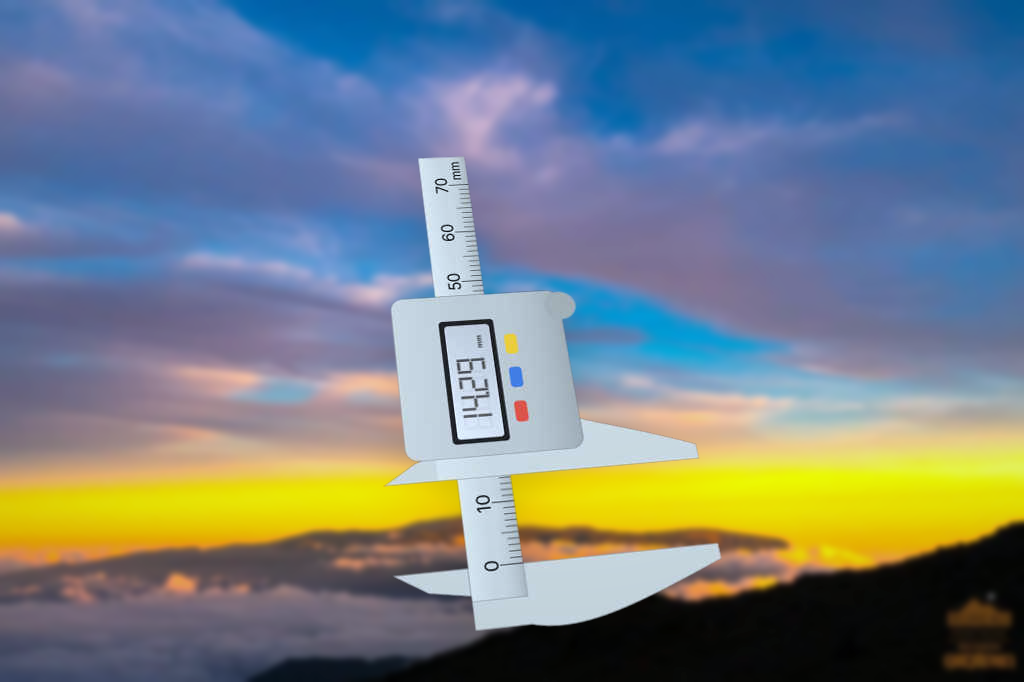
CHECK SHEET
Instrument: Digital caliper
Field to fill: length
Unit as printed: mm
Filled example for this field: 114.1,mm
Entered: 14.29,mm
